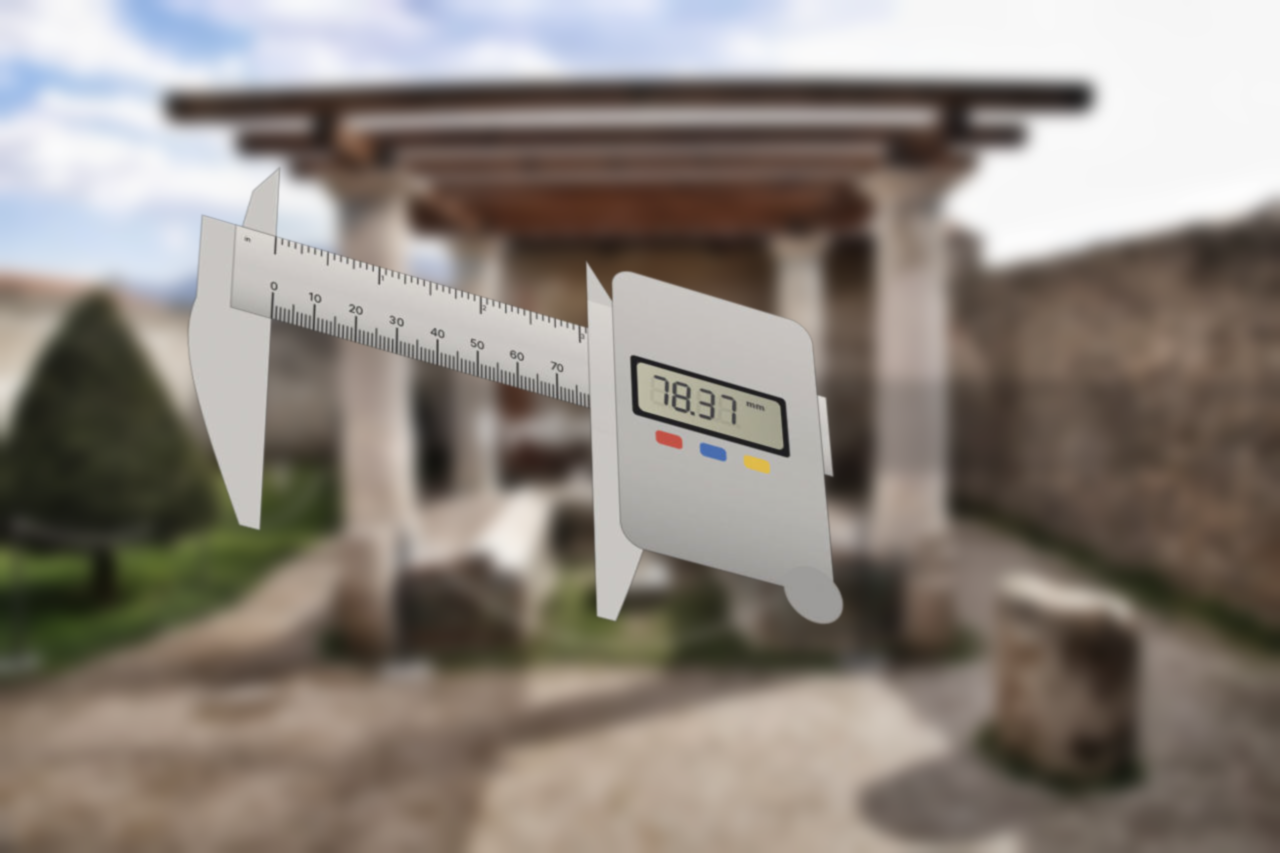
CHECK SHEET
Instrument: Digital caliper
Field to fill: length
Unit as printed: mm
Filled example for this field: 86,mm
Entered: 78.37,mm
